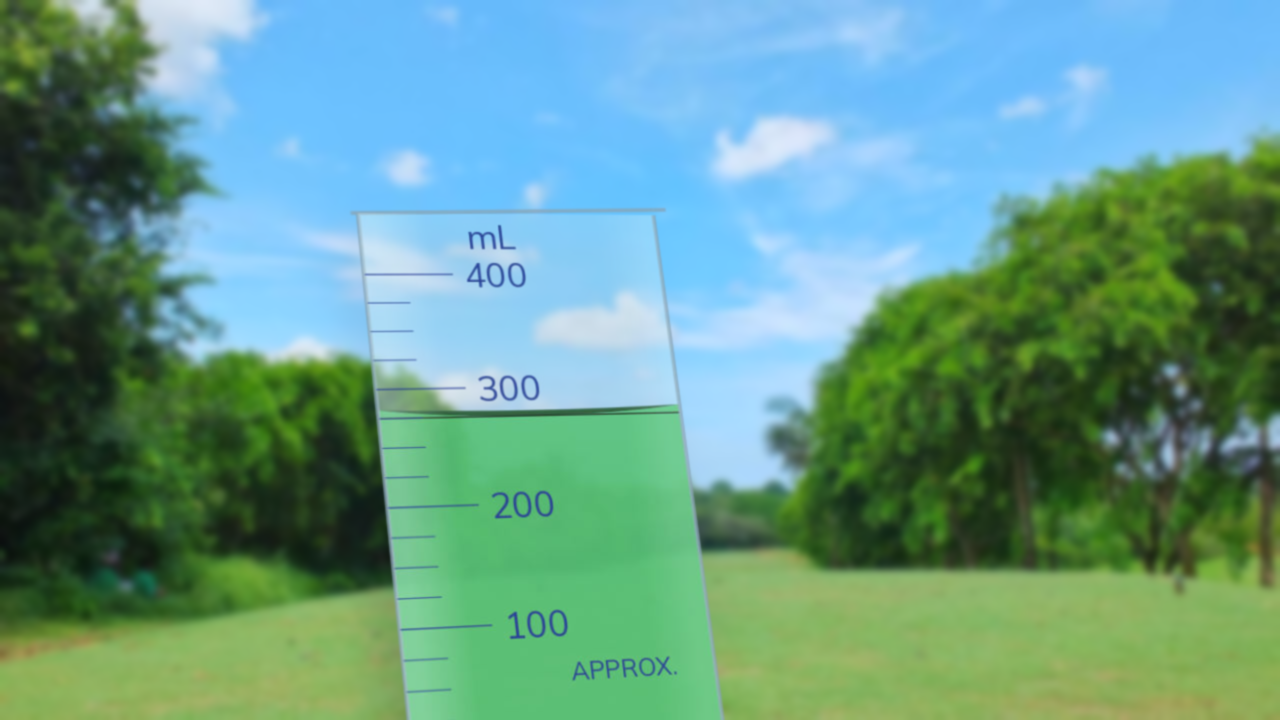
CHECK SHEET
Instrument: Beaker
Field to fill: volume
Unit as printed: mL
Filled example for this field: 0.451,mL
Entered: 275,mL
